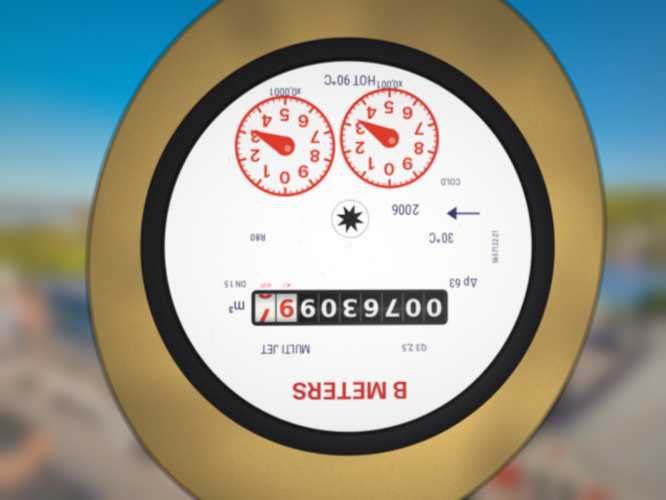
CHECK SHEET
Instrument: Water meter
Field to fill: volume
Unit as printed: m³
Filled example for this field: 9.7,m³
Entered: 76309.9733,m³
